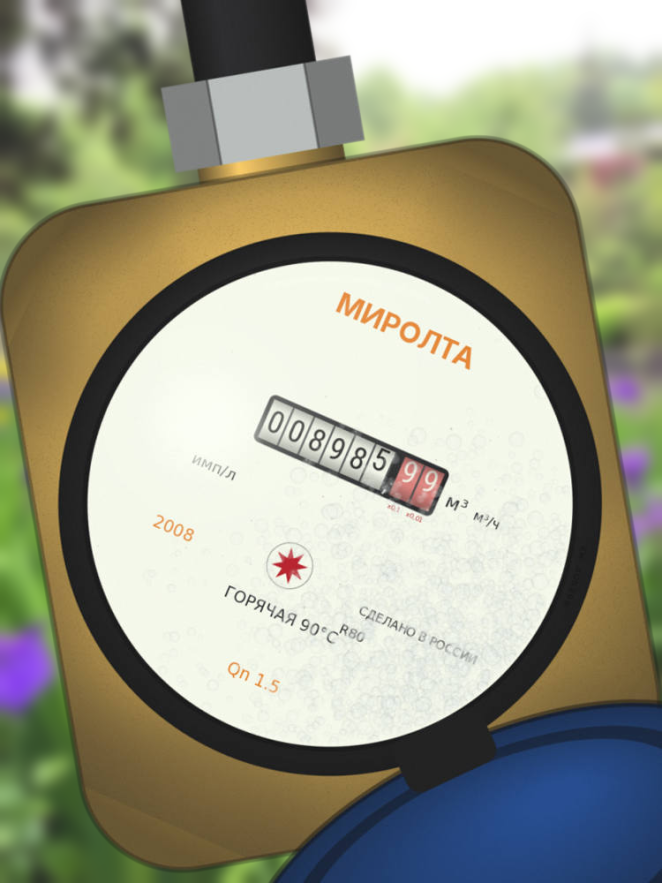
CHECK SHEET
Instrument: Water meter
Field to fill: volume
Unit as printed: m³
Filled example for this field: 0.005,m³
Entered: 8985.99,m³
